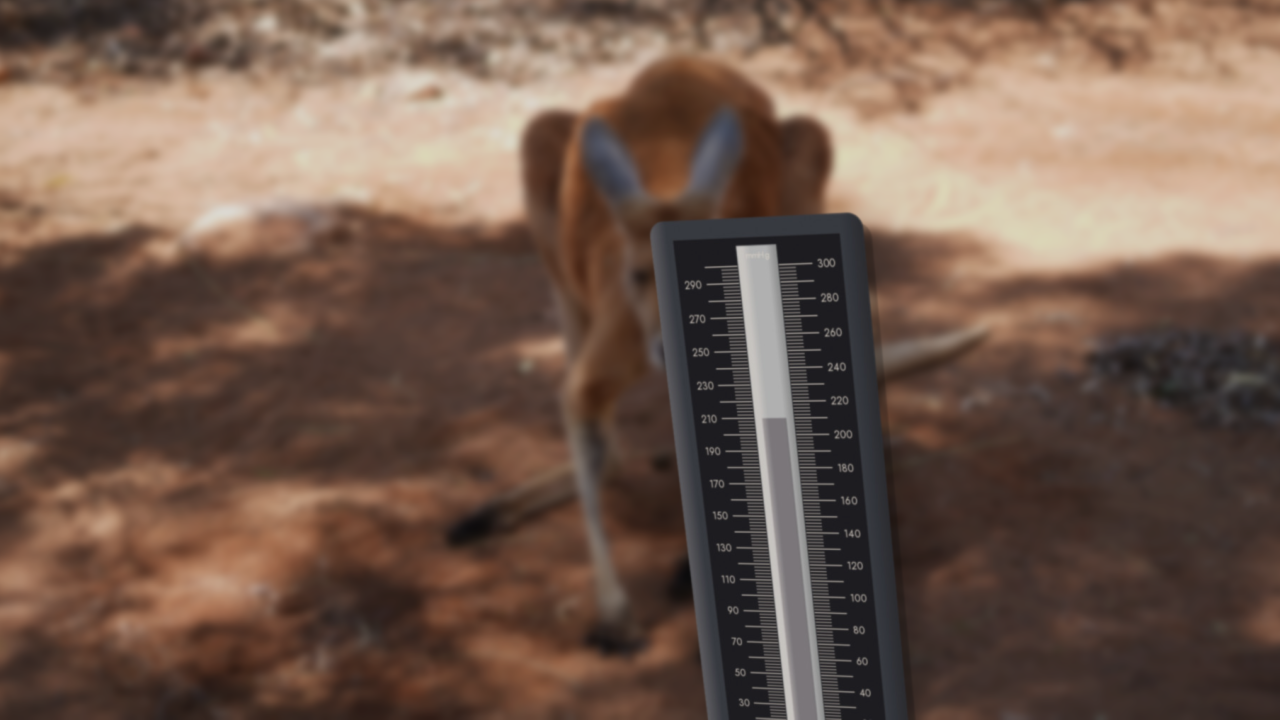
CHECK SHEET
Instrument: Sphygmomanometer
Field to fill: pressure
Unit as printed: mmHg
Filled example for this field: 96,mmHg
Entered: 210,mmHg
